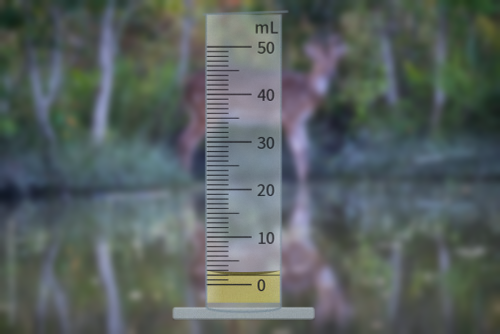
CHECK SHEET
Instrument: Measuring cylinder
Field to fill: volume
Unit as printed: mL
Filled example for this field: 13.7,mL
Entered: 2,mL
